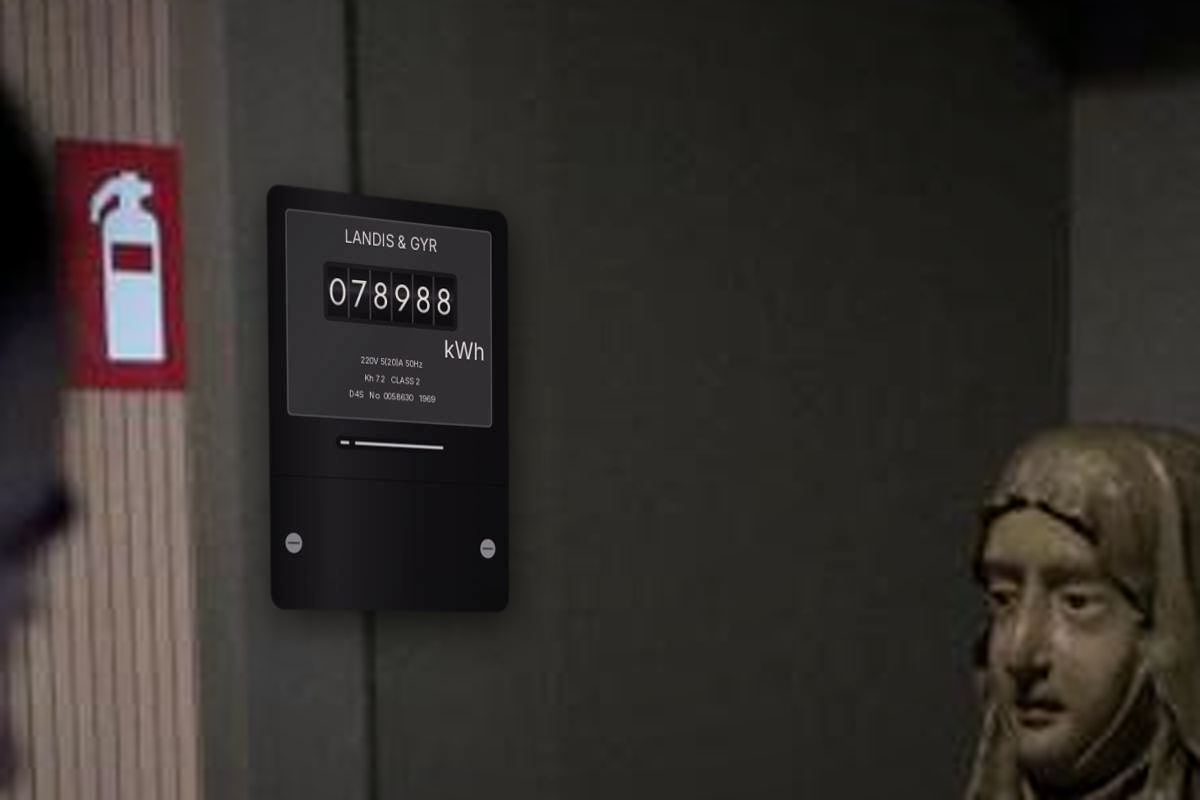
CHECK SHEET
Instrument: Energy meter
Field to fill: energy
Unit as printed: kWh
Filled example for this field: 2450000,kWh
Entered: 78988,kWh
